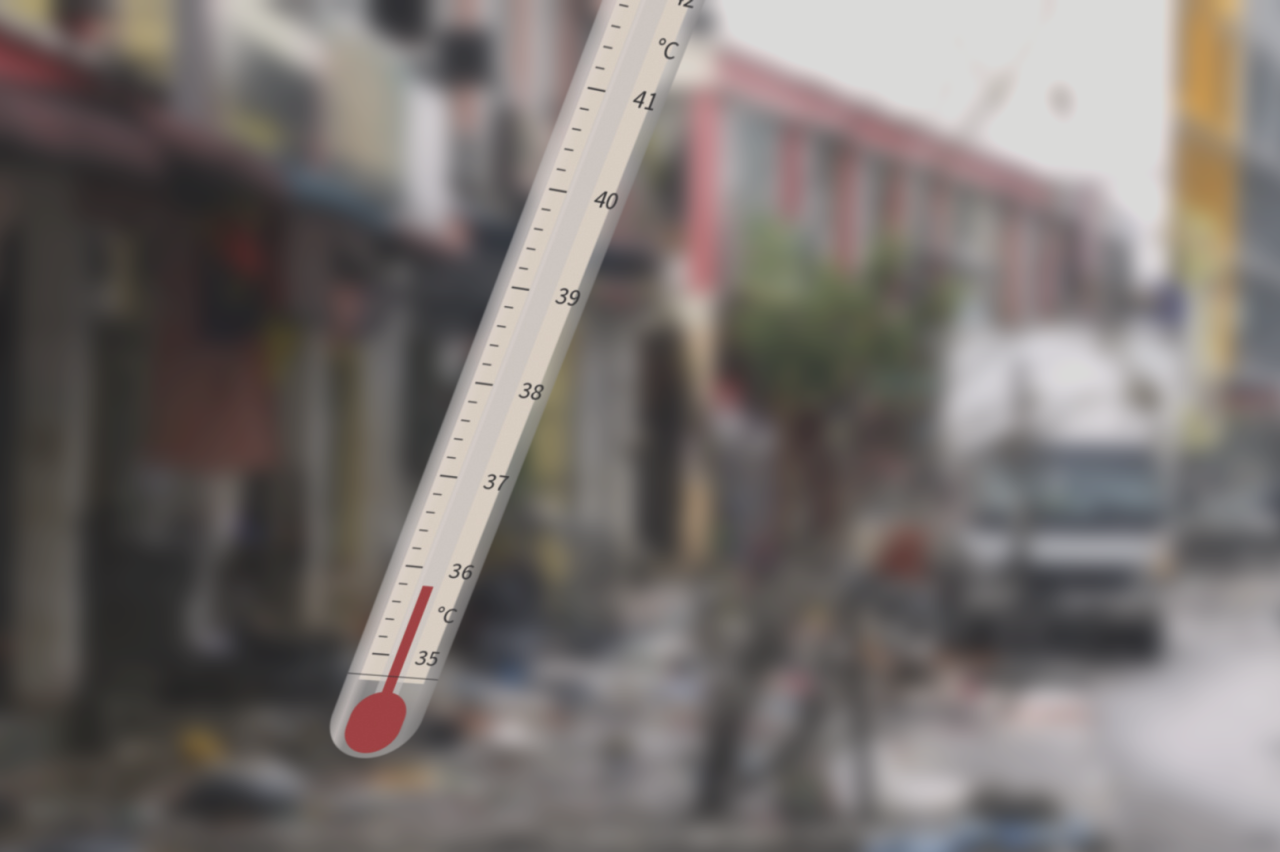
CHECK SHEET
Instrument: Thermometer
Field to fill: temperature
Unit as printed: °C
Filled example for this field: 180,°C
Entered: 35.8,°C
